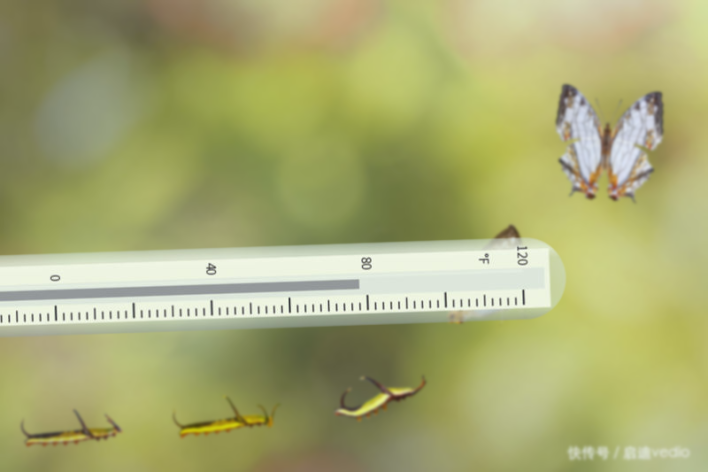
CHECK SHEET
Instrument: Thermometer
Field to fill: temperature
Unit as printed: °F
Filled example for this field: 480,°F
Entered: 78,°F
